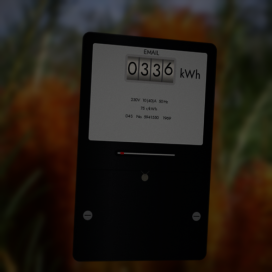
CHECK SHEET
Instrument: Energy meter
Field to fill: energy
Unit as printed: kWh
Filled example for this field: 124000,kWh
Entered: 336,kWh
